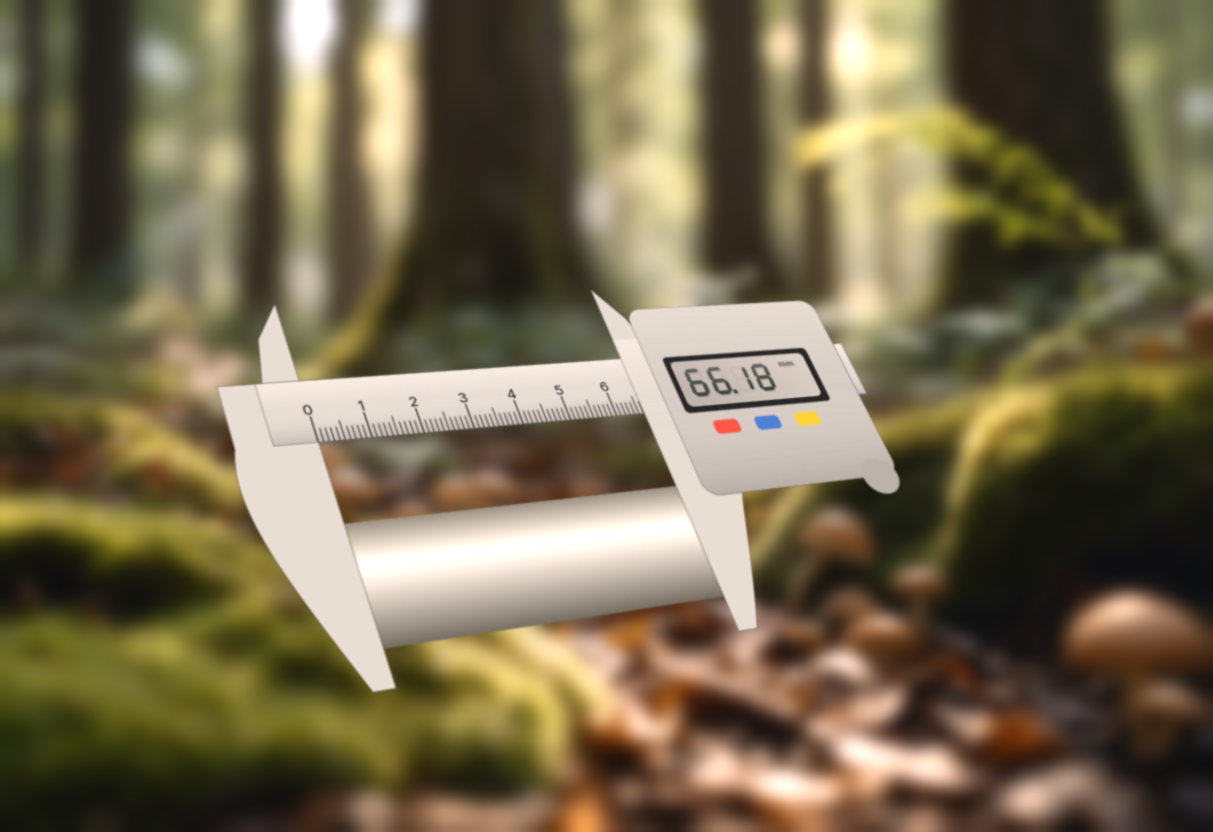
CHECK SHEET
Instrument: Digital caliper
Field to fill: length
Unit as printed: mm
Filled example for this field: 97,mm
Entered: 66.18,mm
